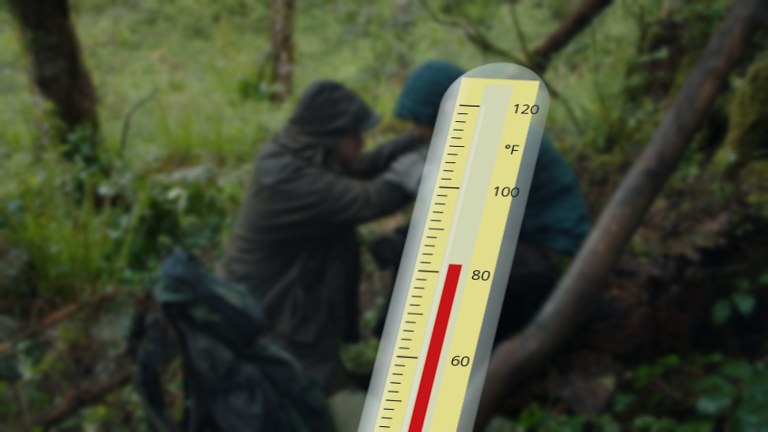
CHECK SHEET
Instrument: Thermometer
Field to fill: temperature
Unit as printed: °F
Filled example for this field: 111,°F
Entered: 82,°F
